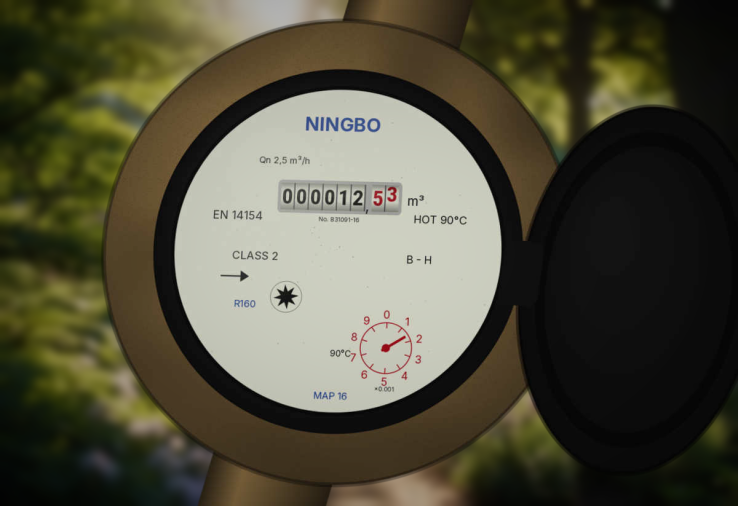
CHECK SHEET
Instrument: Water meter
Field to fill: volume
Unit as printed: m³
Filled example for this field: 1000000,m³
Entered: 12.531,m³
